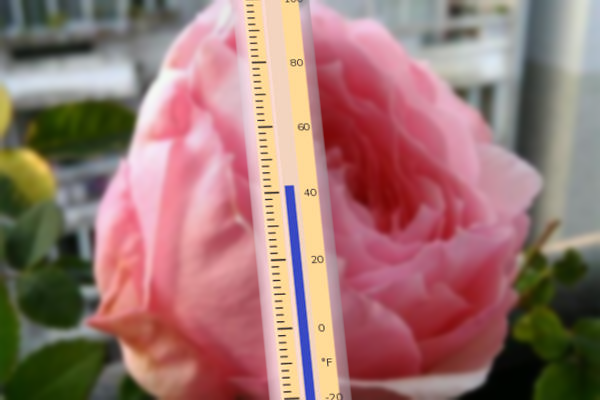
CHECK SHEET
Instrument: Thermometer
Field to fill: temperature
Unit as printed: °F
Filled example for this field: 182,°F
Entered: 42,°F
